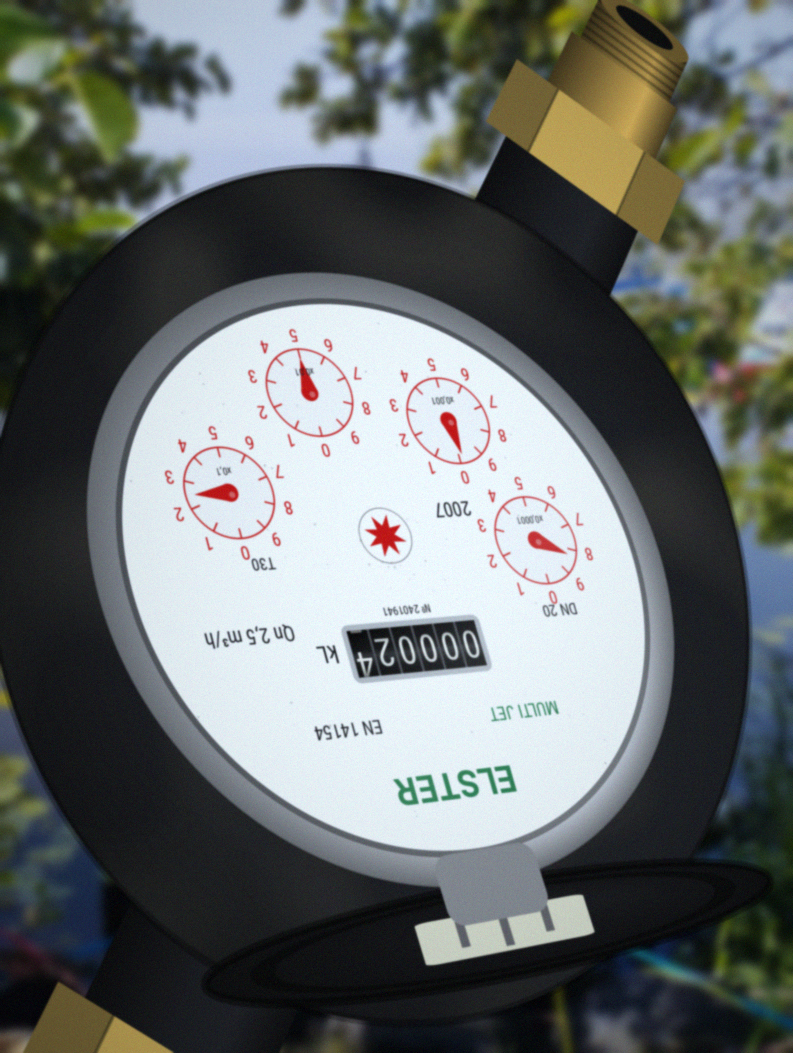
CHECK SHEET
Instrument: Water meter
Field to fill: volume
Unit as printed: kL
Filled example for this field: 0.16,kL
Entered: 24.2498,kL
